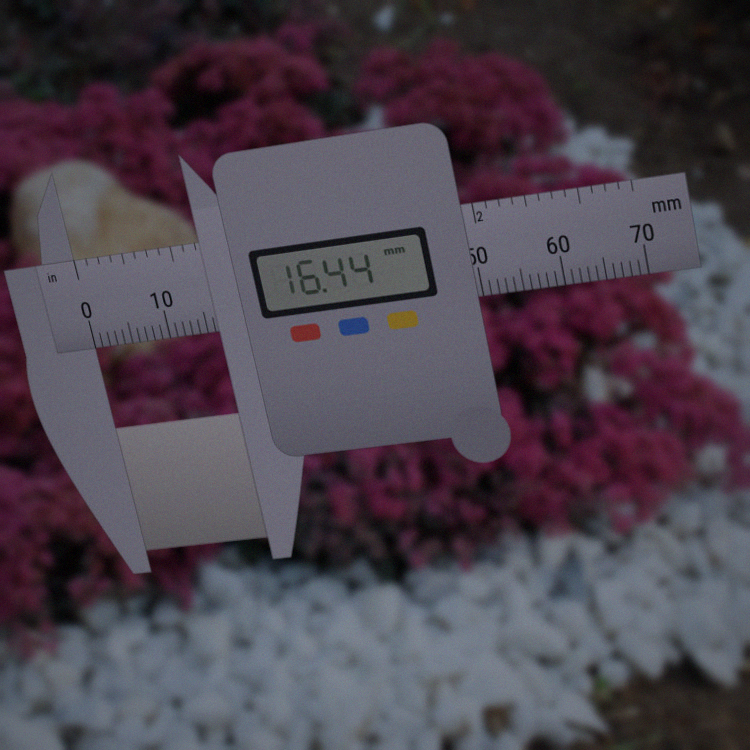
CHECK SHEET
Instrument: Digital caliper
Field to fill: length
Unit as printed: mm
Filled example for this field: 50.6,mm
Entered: 16.44,mm
